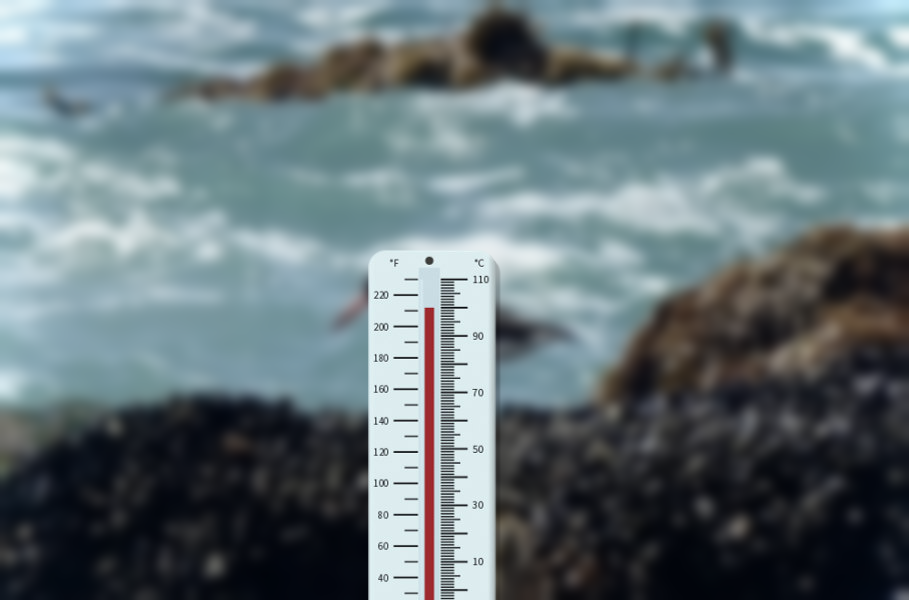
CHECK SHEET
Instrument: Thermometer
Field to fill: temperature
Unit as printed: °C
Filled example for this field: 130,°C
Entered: 100,°C
